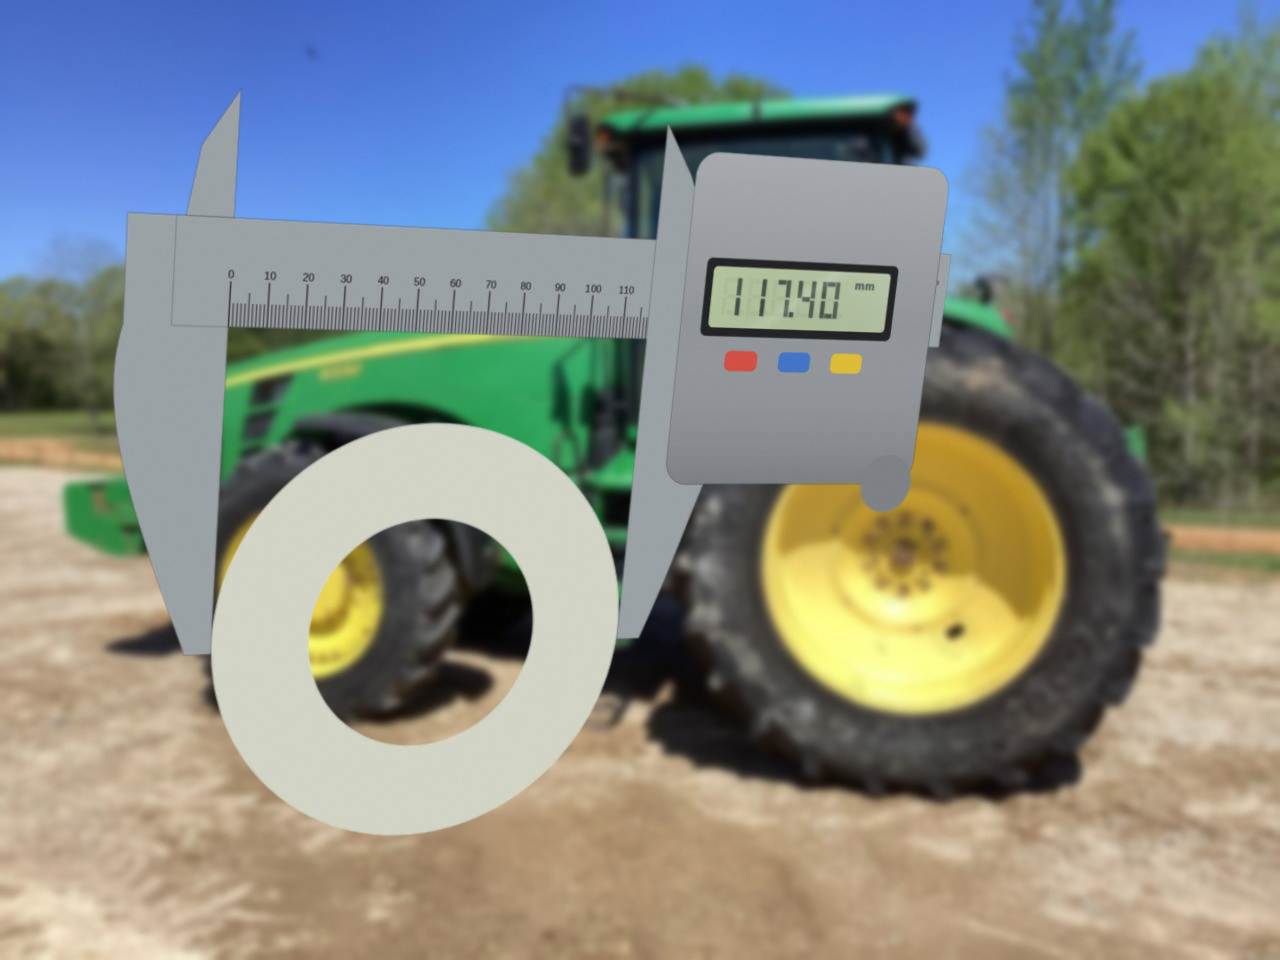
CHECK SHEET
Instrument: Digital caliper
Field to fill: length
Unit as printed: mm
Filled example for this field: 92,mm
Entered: 117.40,mm
